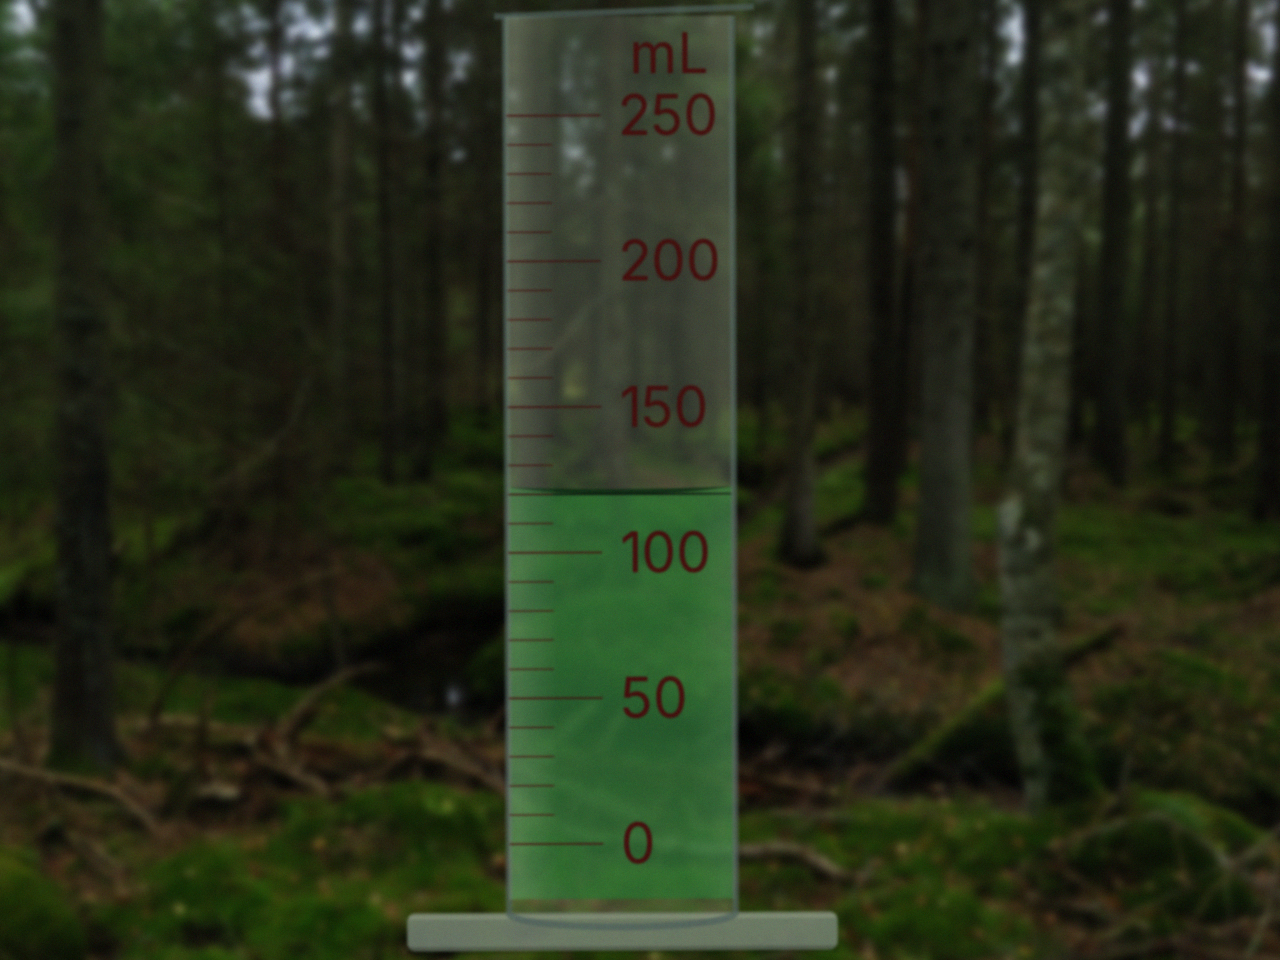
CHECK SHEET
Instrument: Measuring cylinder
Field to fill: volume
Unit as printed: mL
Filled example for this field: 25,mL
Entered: 120,mL
